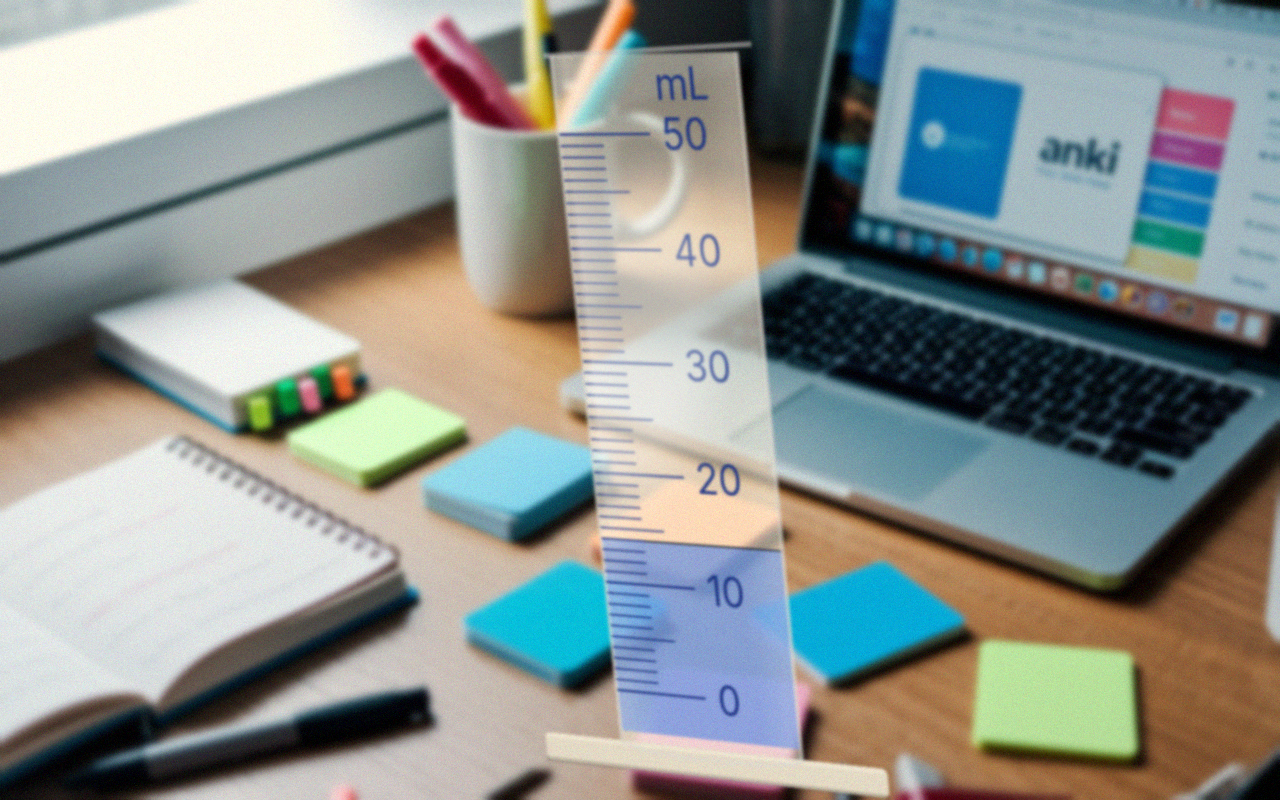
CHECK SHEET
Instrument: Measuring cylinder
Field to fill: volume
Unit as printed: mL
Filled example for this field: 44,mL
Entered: 14,mL
